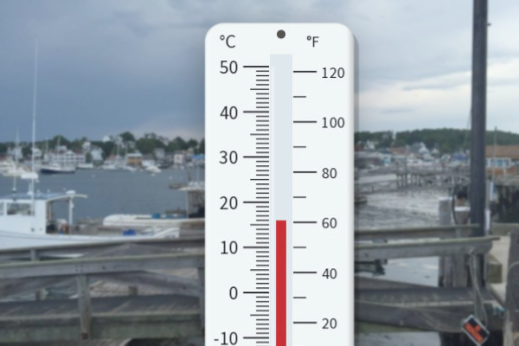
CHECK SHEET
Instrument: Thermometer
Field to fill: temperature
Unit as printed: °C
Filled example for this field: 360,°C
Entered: 16,°C
